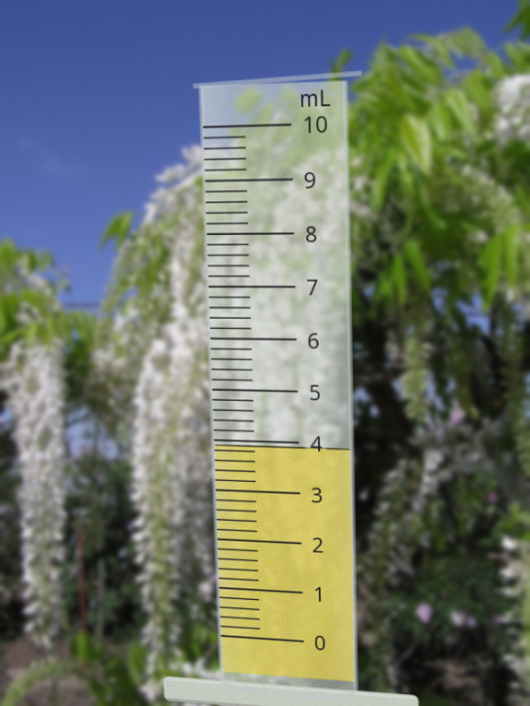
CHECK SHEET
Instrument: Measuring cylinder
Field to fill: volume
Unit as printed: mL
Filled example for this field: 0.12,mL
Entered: 3.9,mL
